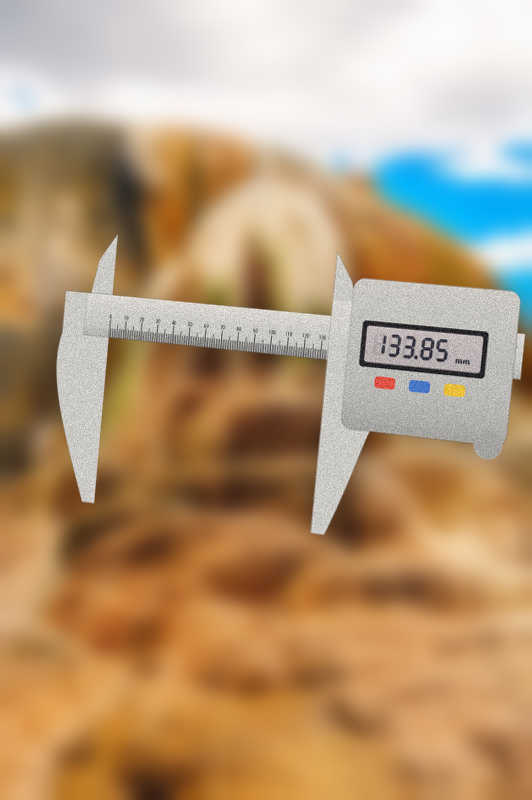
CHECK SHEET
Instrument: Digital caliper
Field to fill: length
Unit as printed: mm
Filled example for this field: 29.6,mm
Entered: 133.85,mm
